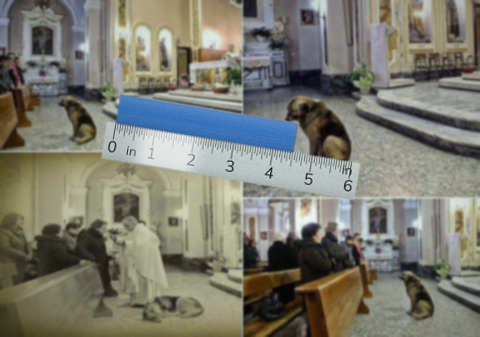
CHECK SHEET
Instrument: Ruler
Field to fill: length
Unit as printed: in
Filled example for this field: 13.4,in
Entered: 4.5,in
